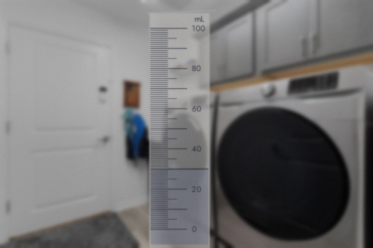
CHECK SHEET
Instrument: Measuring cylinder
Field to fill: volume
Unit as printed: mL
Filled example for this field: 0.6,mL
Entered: 30,mL
